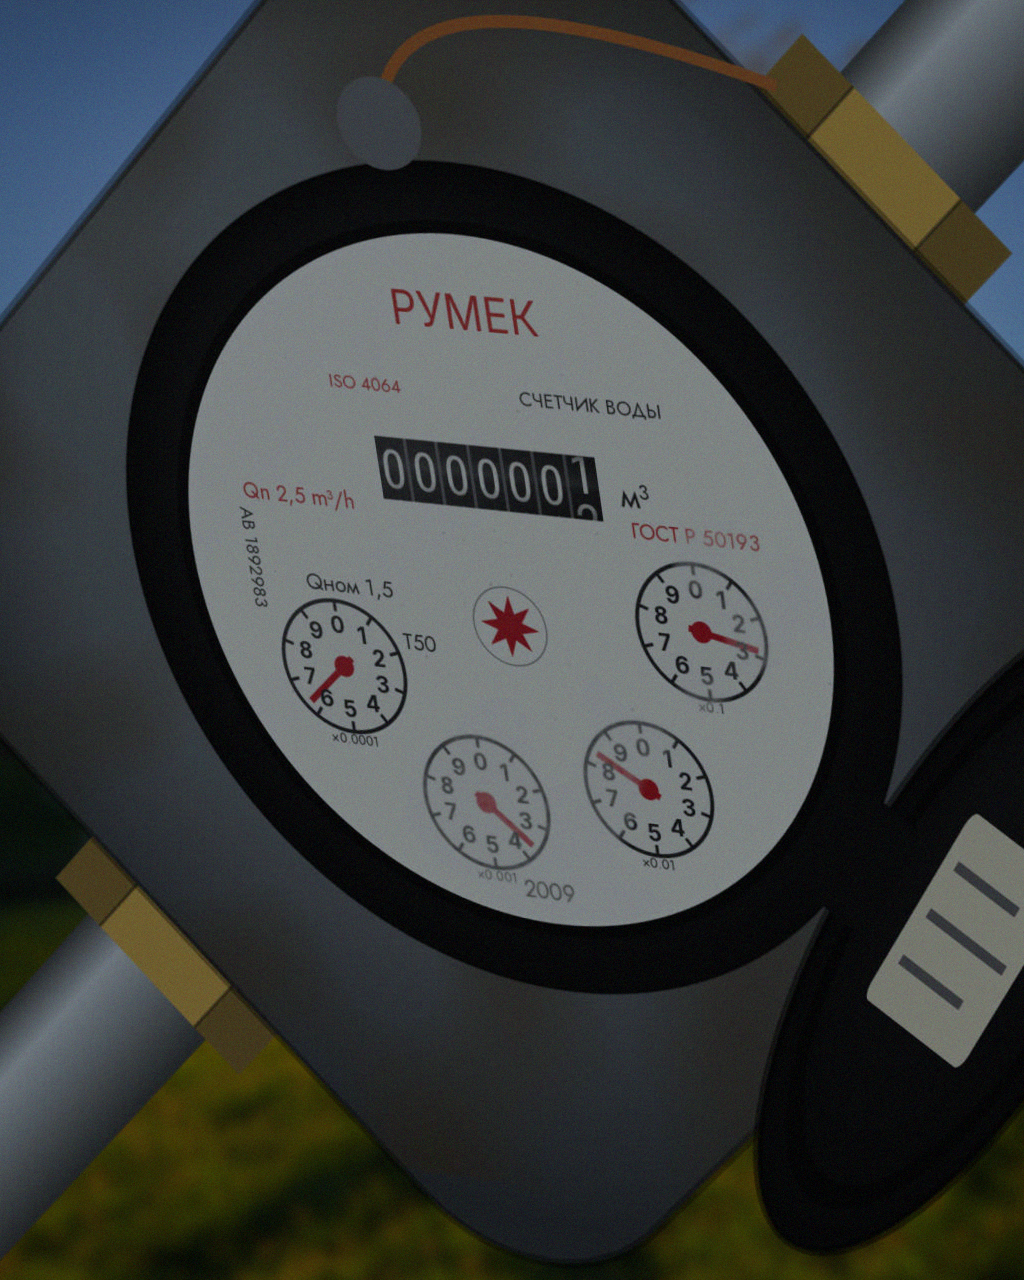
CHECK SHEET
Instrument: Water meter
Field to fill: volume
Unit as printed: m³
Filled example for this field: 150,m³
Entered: 1.2836,m³
